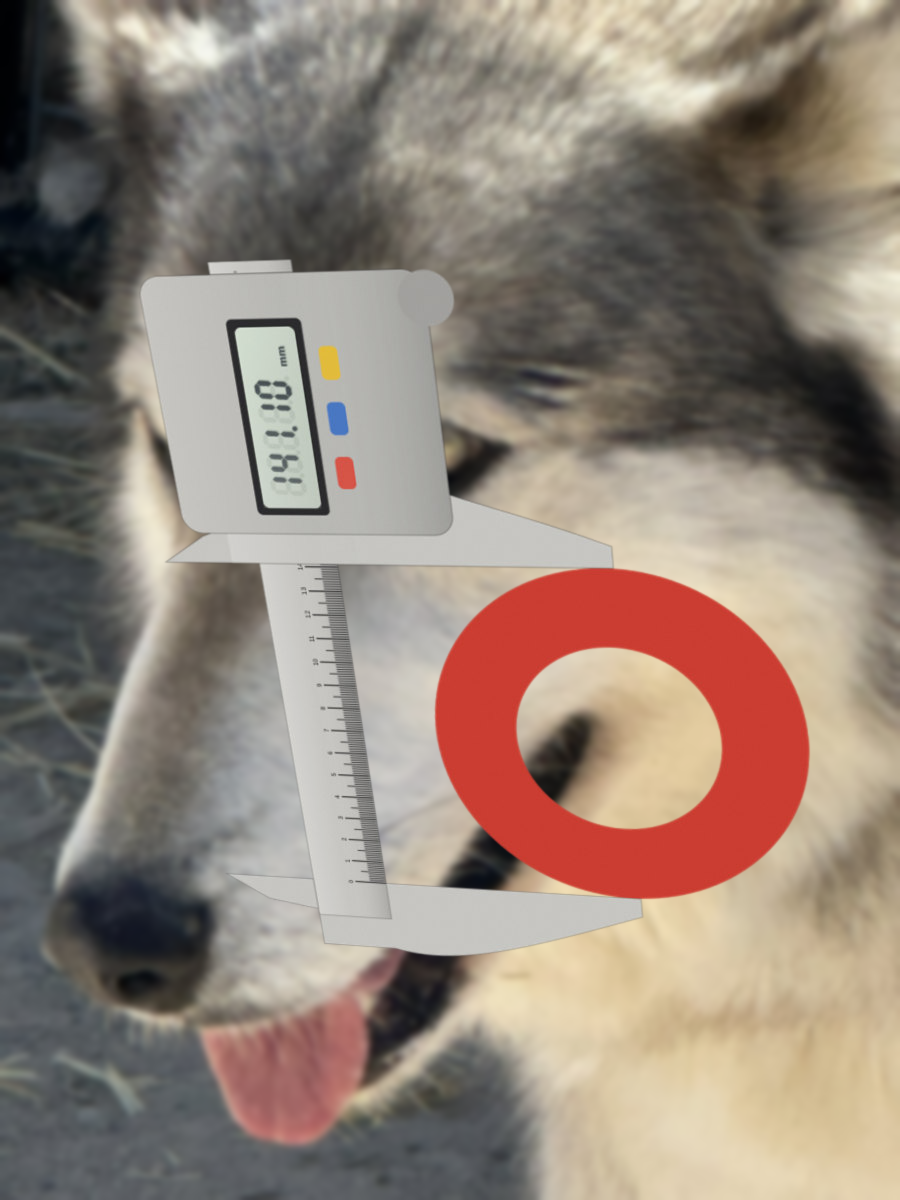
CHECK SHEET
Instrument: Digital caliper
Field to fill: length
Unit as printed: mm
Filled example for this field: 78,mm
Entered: 141.10,mm
